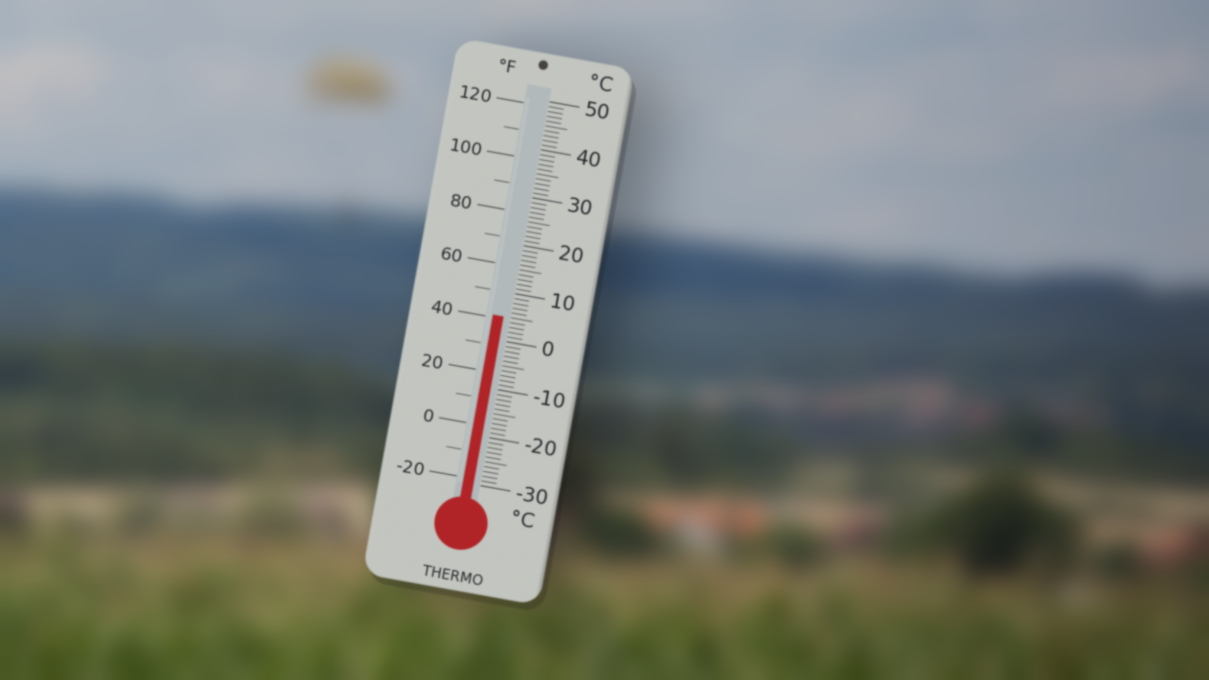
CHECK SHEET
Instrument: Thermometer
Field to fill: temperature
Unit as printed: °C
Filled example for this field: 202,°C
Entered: 5,°C
